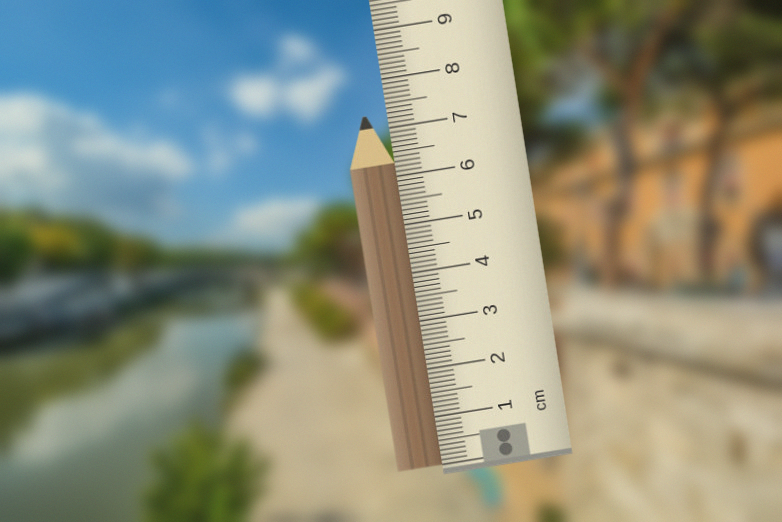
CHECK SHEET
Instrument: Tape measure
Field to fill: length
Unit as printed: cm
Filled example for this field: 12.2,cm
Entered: 7.3,cm
